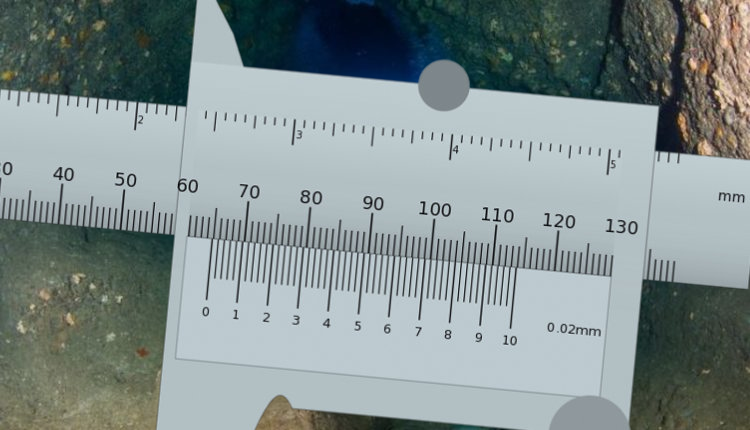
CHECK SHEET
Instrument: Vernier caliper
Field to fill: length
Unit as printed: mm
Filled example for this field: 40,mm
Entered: 64.8,mm
